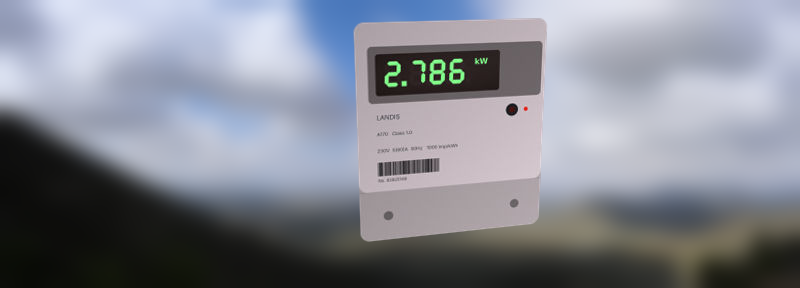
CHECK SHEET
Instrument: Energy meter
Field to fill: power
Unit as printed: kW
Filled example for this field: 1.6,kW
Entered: 2.786,kW
